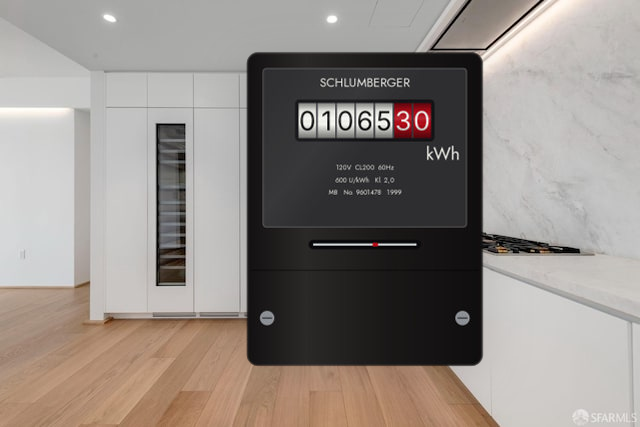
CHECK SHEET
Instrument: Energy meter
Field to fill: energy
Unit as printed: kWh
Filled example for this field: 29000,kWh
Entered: 1065.30,kWh
